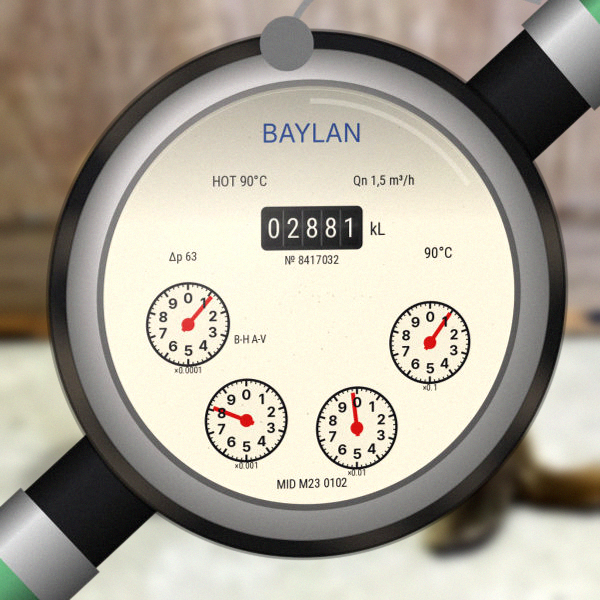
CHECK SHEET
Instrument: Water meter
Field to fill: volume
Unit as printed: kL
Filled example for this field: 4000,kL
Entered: 2881.0981,kL
